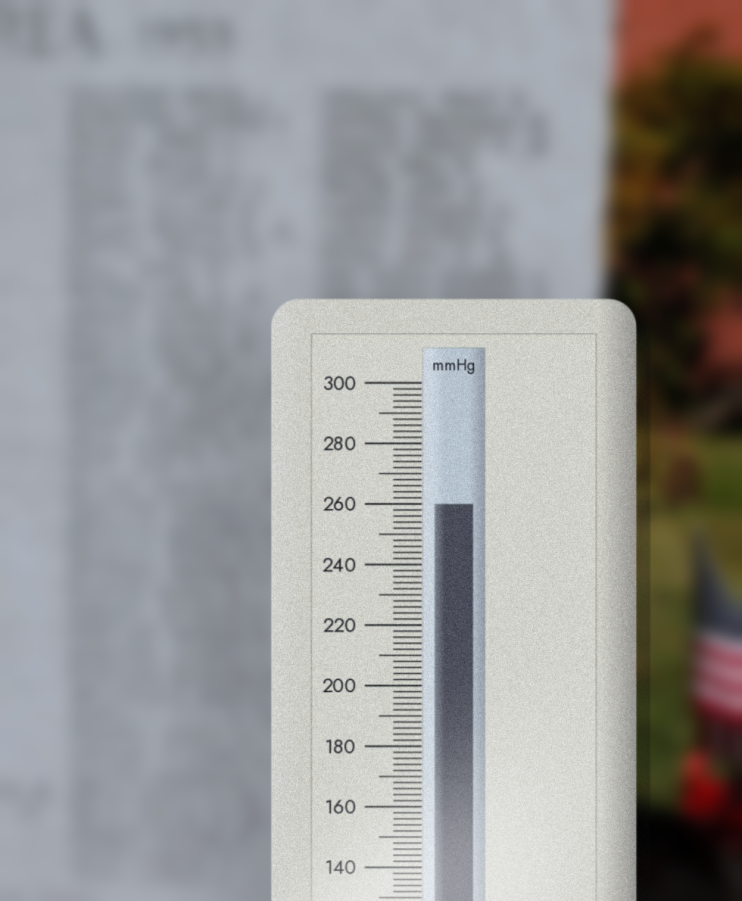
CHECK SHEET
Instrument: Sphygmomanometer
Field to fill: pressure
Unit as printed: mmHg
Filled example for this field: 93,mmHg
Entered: 260,mmHg
